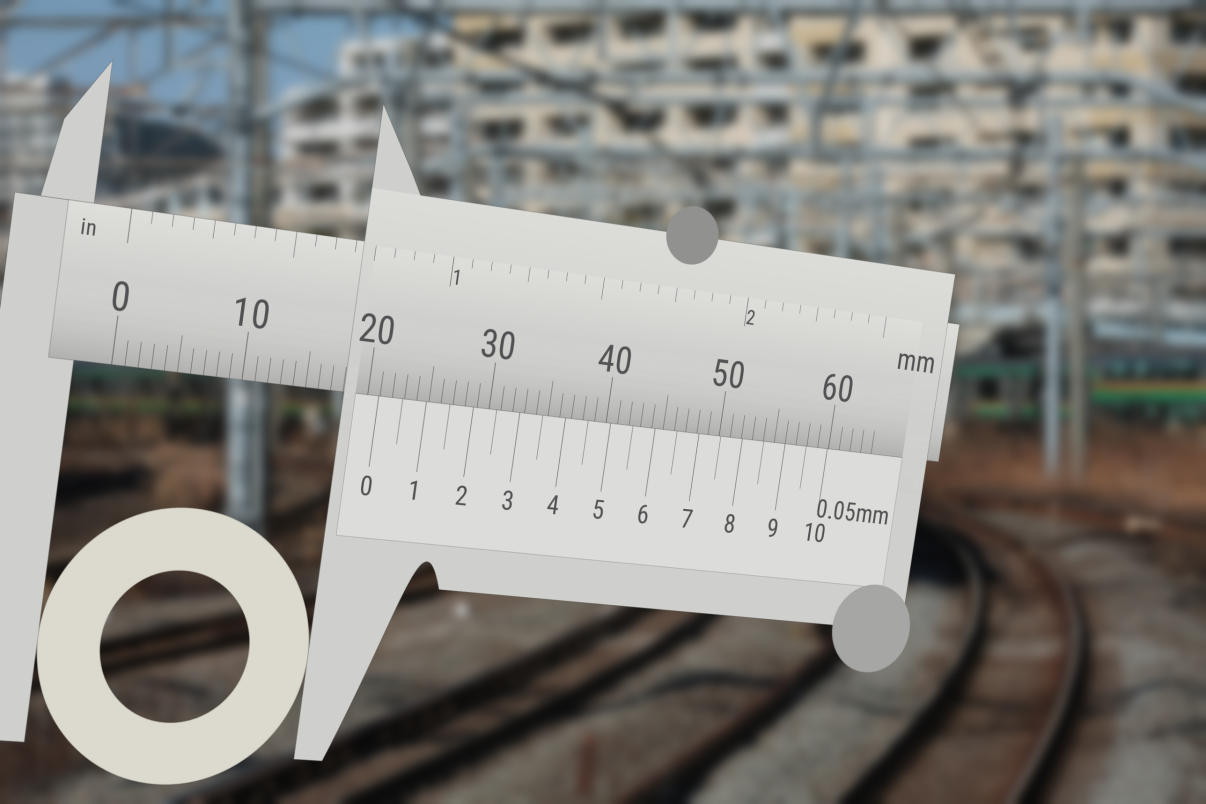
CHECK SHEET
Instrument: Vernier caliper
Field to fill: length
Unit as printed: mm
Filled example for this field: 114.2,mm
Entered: 20.9,mm
